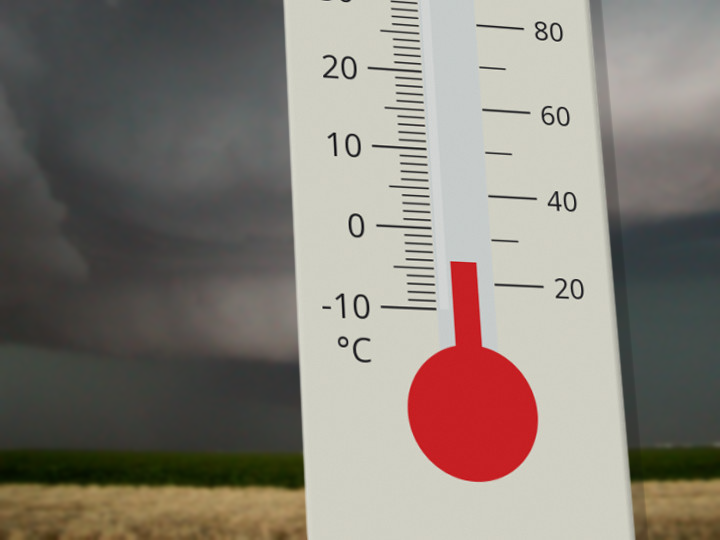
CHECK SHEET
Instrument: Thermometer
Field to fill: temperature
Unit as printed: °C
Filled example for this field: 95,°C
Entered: -4,°C
